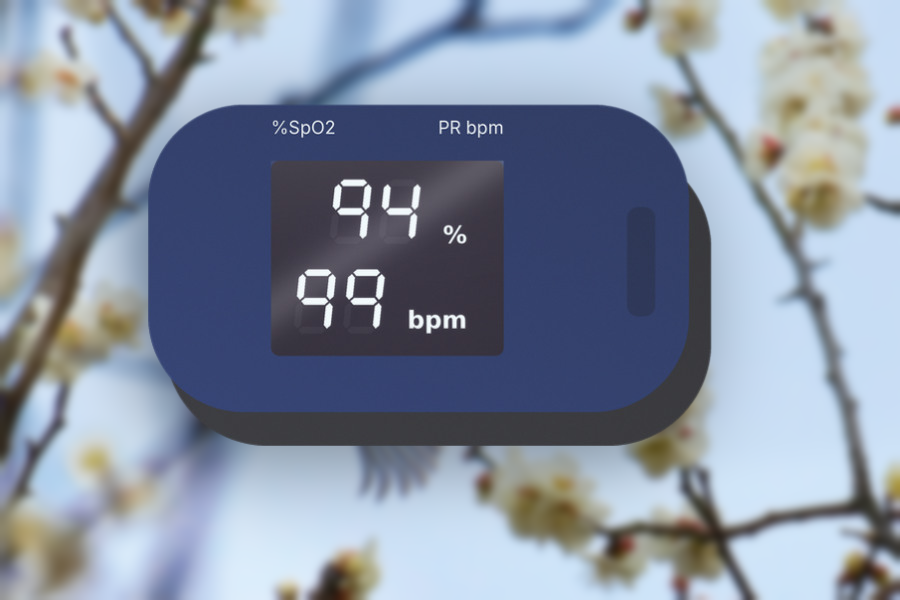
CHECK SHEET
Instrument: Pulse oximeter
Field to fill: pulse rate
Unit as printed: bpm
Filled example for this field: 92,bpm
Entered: 99,bpm
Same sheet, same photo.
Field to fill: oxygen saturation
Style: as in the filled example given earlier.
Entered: 94,%
